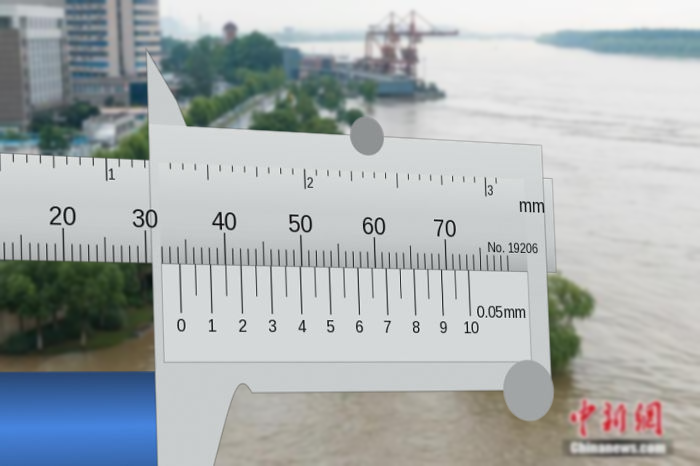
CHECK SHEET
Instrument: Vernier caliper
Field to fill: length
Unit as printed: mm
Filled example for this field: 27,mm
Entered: 34.2,mm
